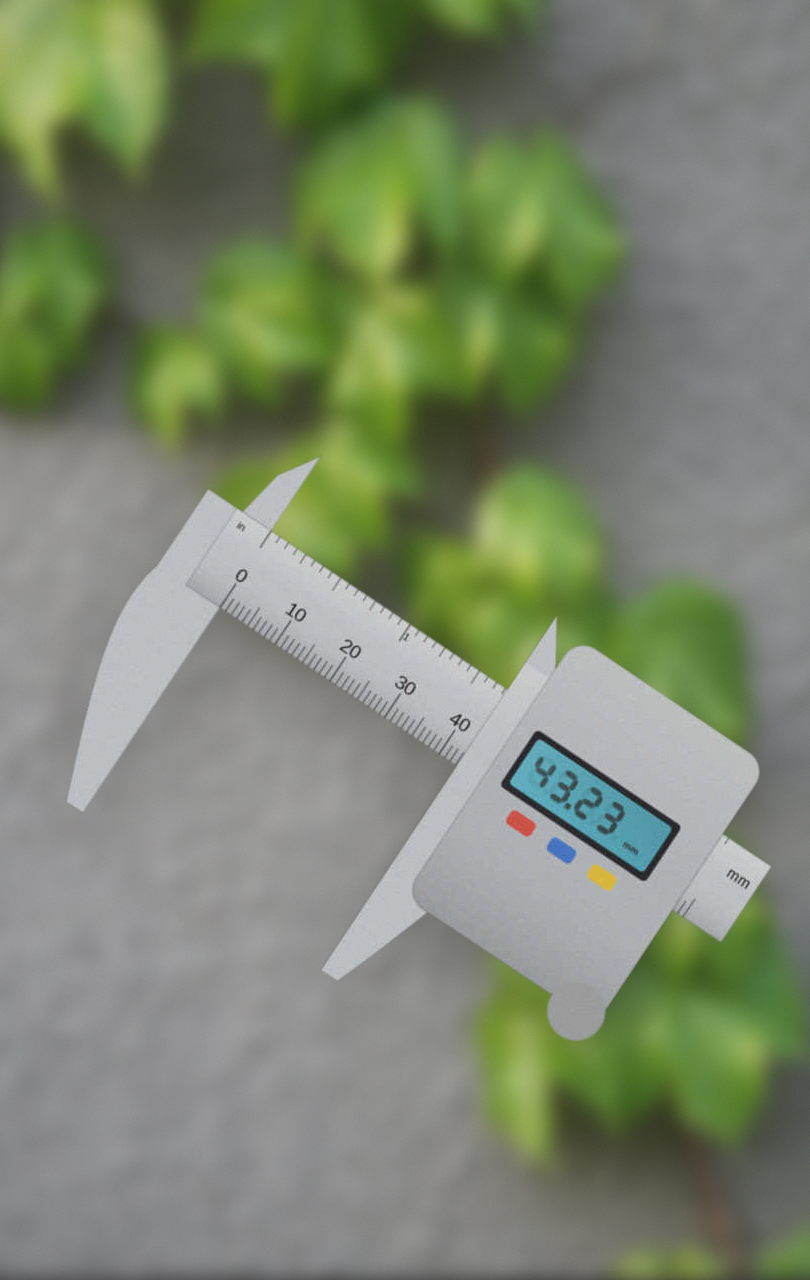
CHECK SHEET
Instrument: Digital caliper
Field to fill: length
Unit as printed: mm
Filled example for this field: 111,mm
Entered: 43.23,mm
